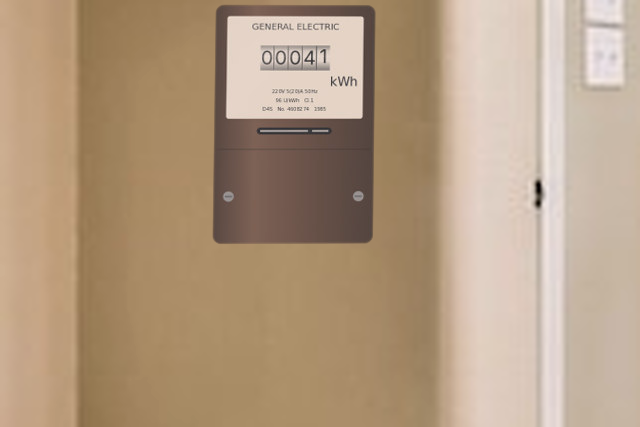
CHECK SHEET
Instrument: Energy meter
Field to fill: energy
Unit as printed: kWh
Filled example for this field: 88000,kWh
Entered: 41,kWh
